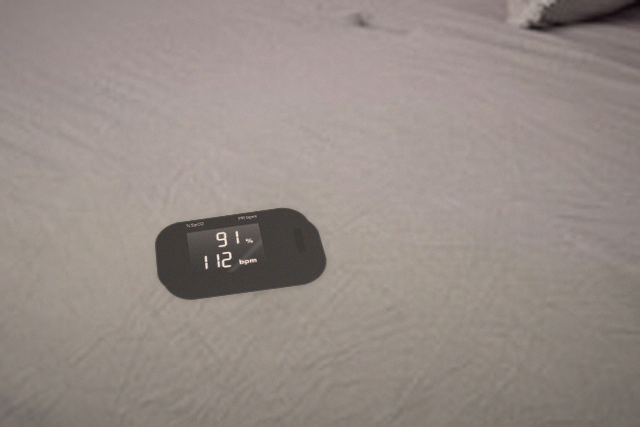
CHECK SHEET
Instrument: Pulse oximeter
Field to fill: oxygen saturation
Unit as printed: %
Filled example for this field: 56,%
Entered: 91,%
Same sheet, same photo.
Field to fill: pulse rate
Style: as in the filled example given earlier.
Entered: 112,bpm
